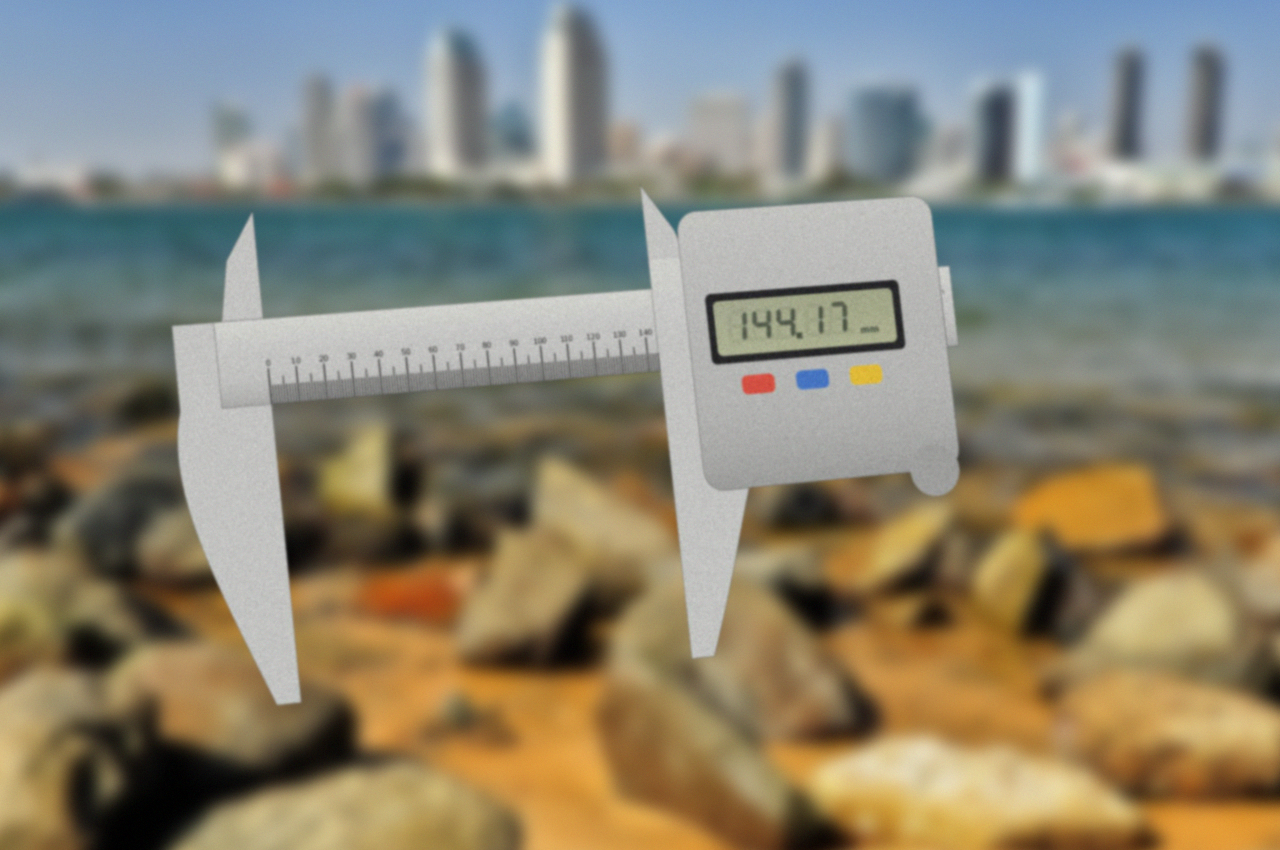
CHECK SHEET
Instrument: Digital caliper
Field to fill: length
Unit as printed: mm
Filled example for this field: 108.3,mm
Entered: 144.17,mm
